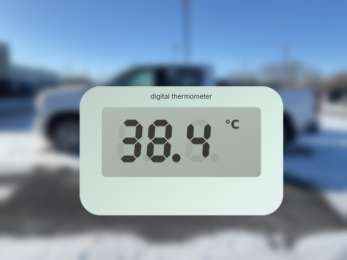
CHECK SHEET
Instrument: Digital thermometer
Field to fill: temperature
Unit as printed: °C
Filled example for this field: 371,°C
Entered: 38.4,°C
